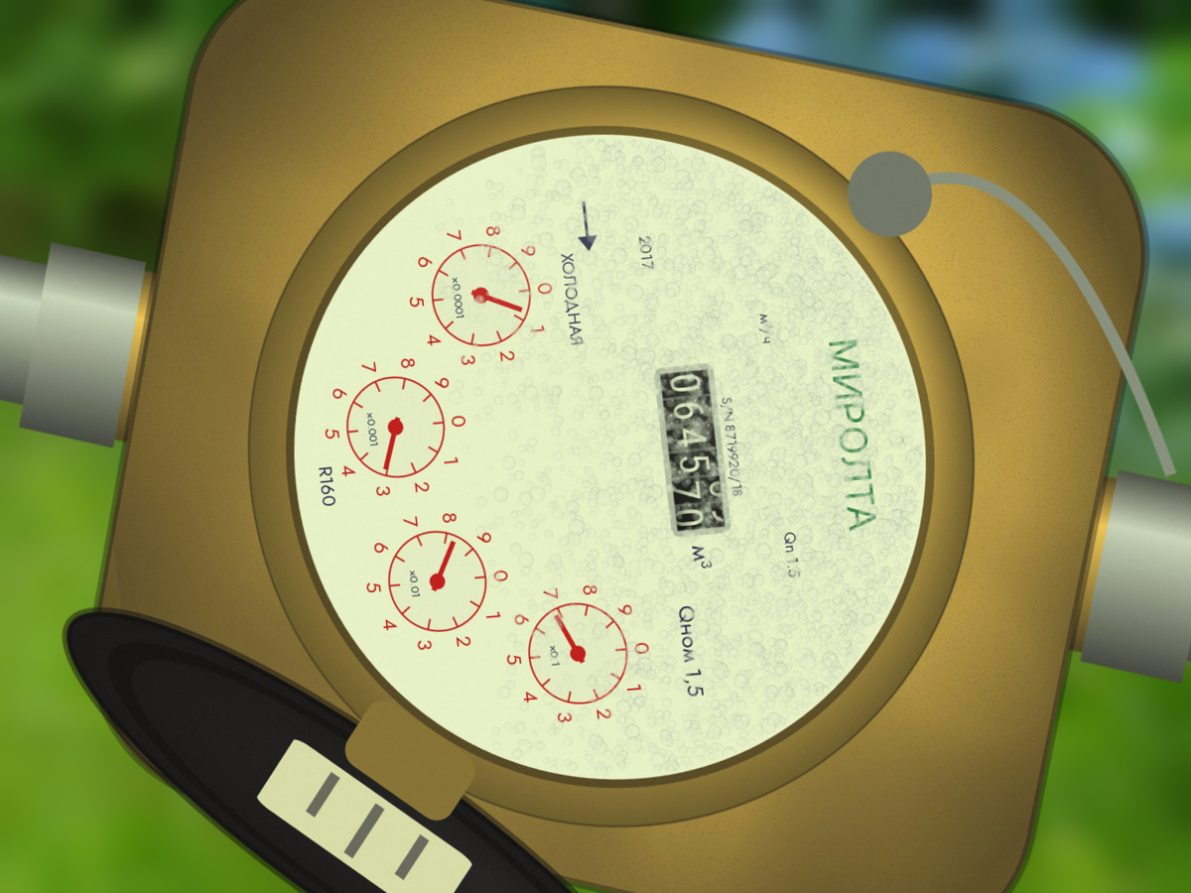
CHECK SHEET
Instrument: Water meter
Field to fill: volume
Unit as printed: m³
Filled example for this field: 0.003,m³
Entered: 64569.6830,m³
